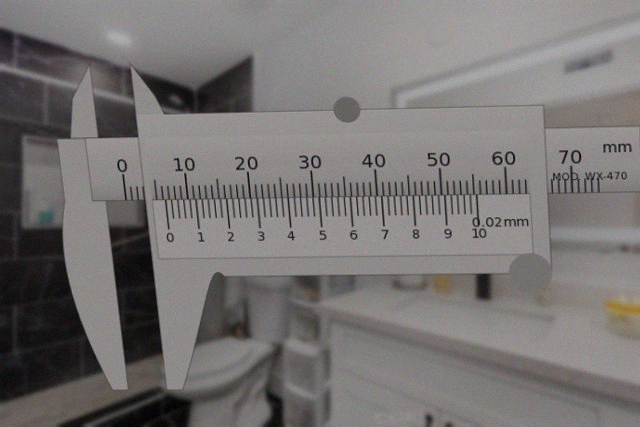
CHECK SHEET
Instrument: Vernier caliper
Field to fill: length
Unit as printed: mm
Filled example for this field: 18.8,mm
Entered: 6.4,mm
